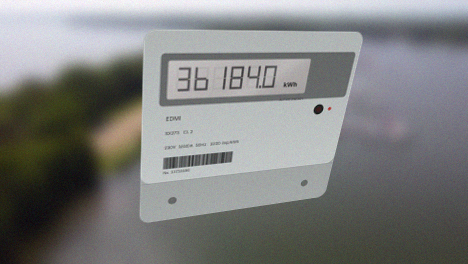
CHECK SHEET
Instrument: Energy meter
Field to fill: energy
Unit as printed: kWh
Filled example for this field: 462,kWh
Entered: 36184.0,kWh
